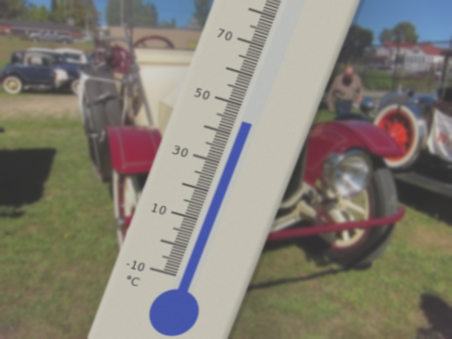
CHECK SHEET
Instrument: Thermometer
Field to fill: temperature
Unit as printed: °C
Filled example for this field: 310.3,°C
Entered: 45,°C
